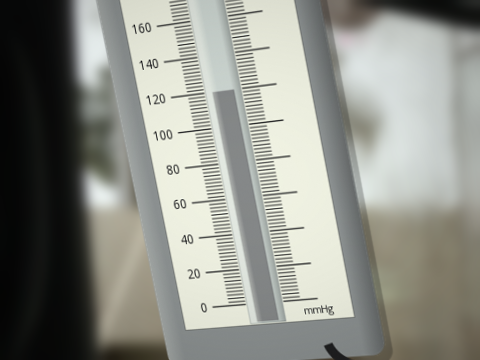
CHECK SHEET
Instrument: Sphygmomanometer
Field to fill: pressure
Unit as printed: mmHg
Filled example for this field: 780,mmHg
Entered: 120,mmHg
